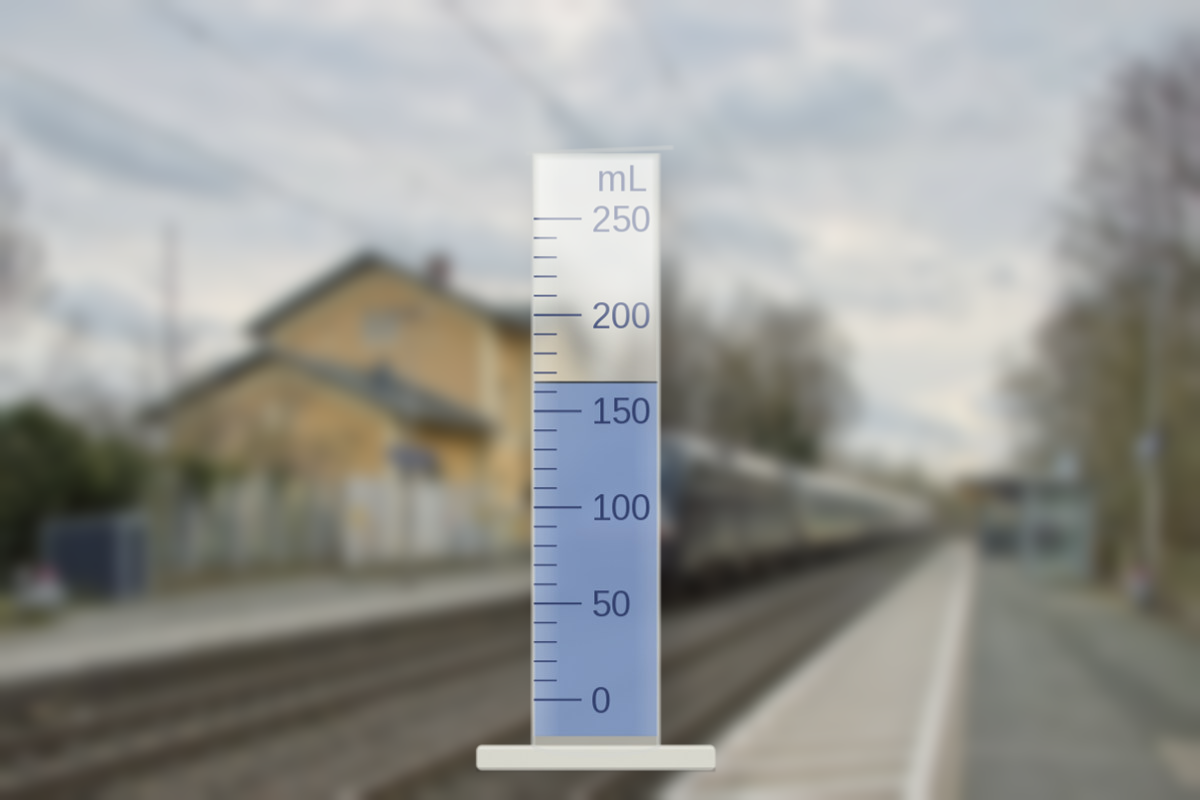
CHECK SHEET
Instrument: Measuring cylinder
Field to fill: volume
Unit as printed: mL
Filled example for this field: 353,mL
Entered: 165,mL
